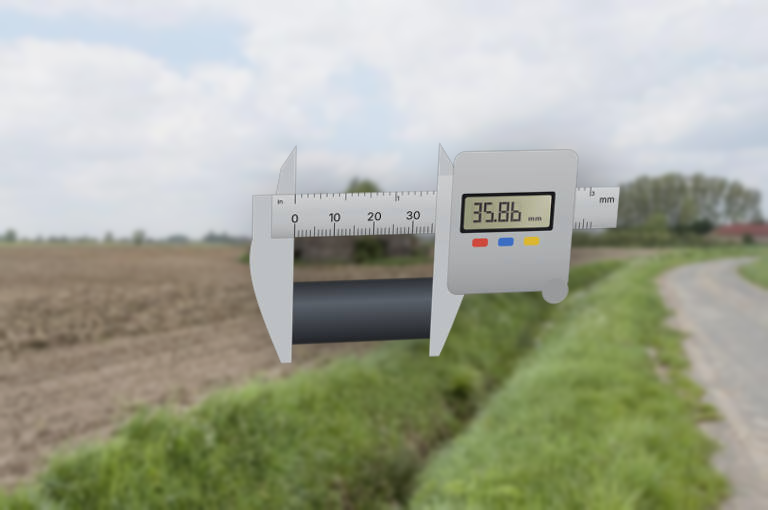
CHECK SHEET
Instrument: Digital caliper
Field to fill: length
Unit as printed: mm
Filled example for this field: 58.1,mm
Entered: 35.86,mm
